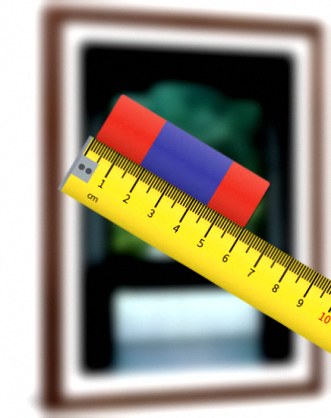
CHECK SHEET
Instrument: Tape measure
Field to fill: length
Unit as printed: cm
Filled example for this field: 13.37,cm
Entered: 6,cm
